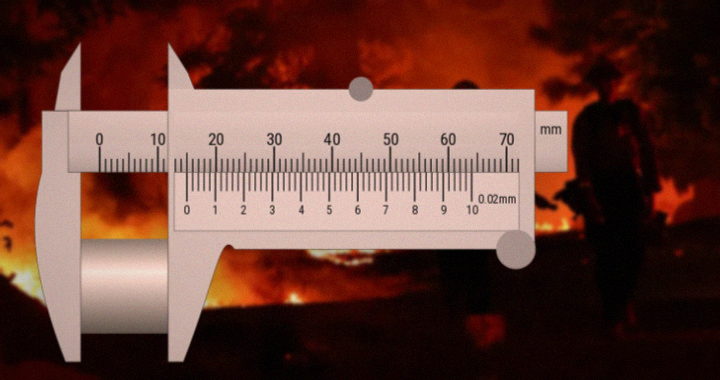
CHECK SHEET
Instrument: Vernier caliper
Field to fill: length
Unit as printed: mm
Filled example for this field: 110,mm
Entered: 15.0,mm
